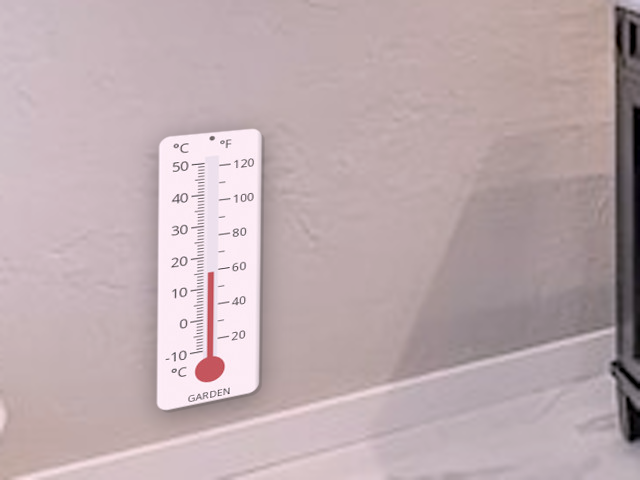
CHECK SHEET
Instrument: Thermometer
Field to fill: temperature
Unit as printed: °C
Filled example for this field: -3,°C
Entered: 15,°C
